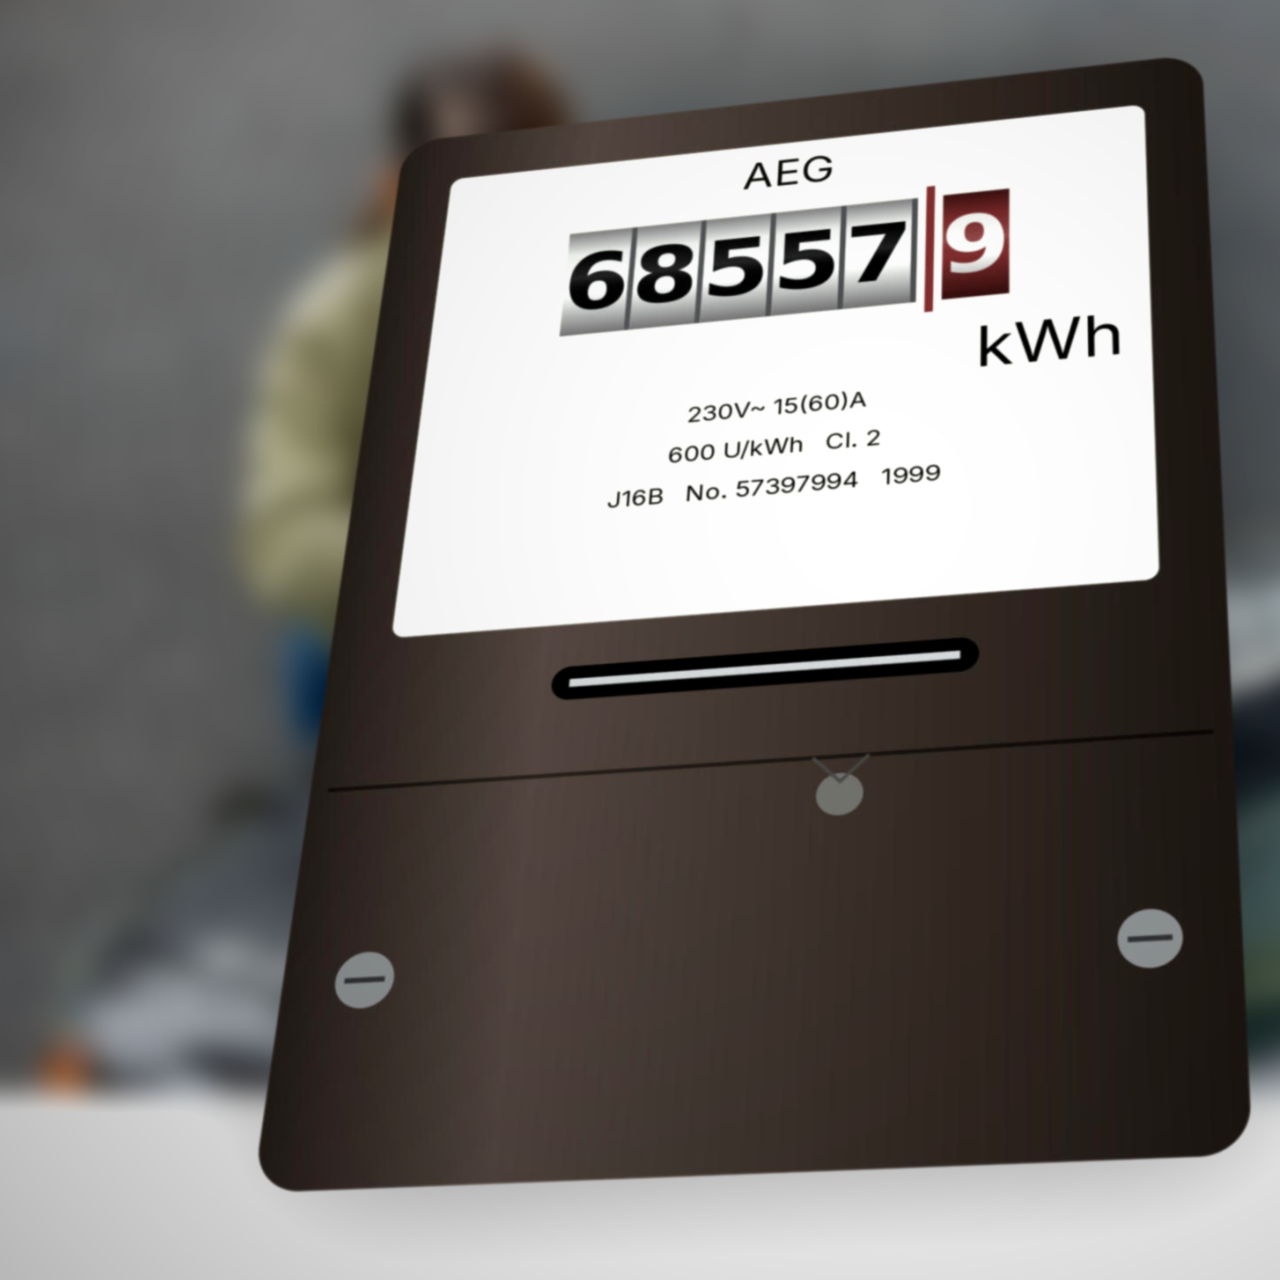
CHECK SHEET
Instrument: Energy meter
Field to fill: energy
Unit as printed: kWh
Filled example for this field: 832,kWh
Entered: 68557.9,kWh
